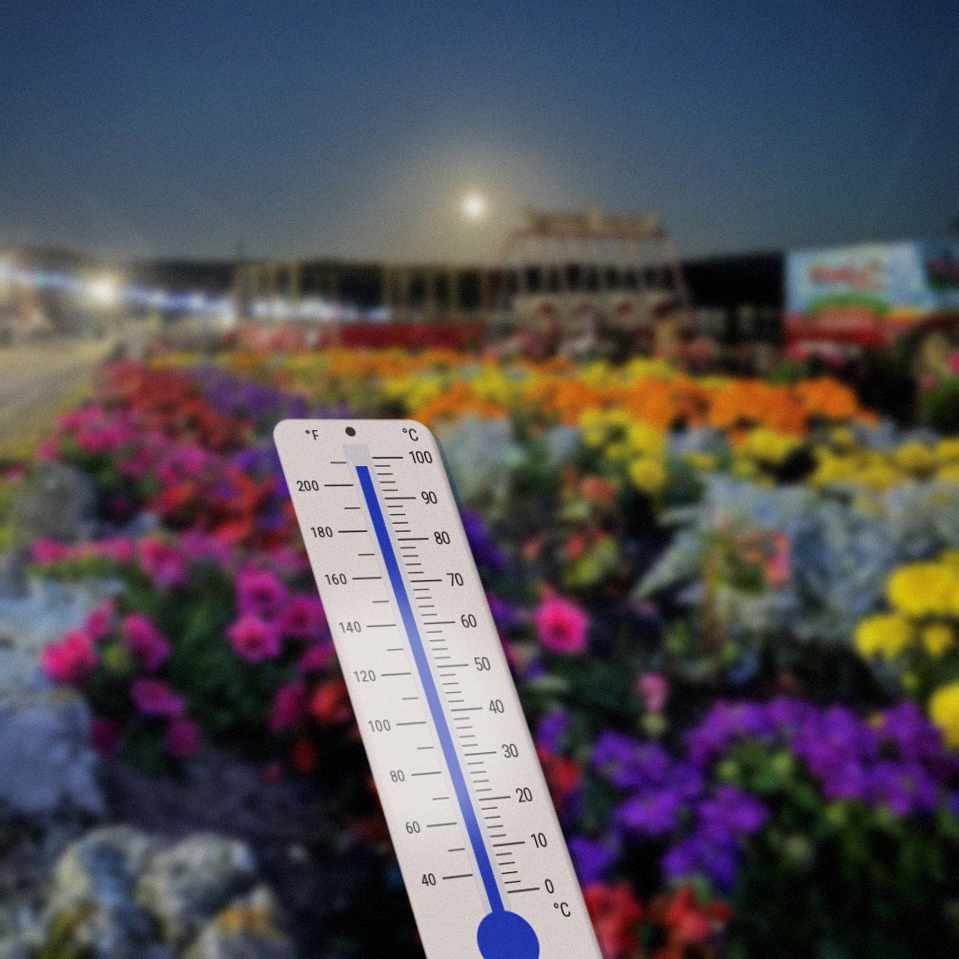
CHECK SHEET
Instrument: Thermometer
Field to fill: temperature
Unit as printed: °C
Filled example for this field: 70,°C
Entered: 98,°C
